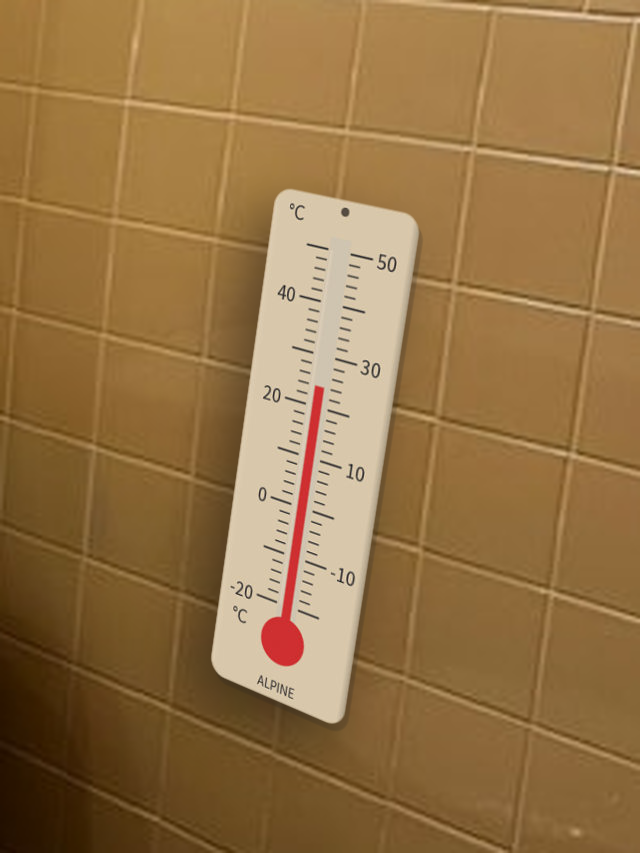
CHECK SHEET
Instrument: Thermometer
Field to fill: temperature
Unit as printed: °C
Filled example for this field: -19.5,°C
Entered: 24,°C
